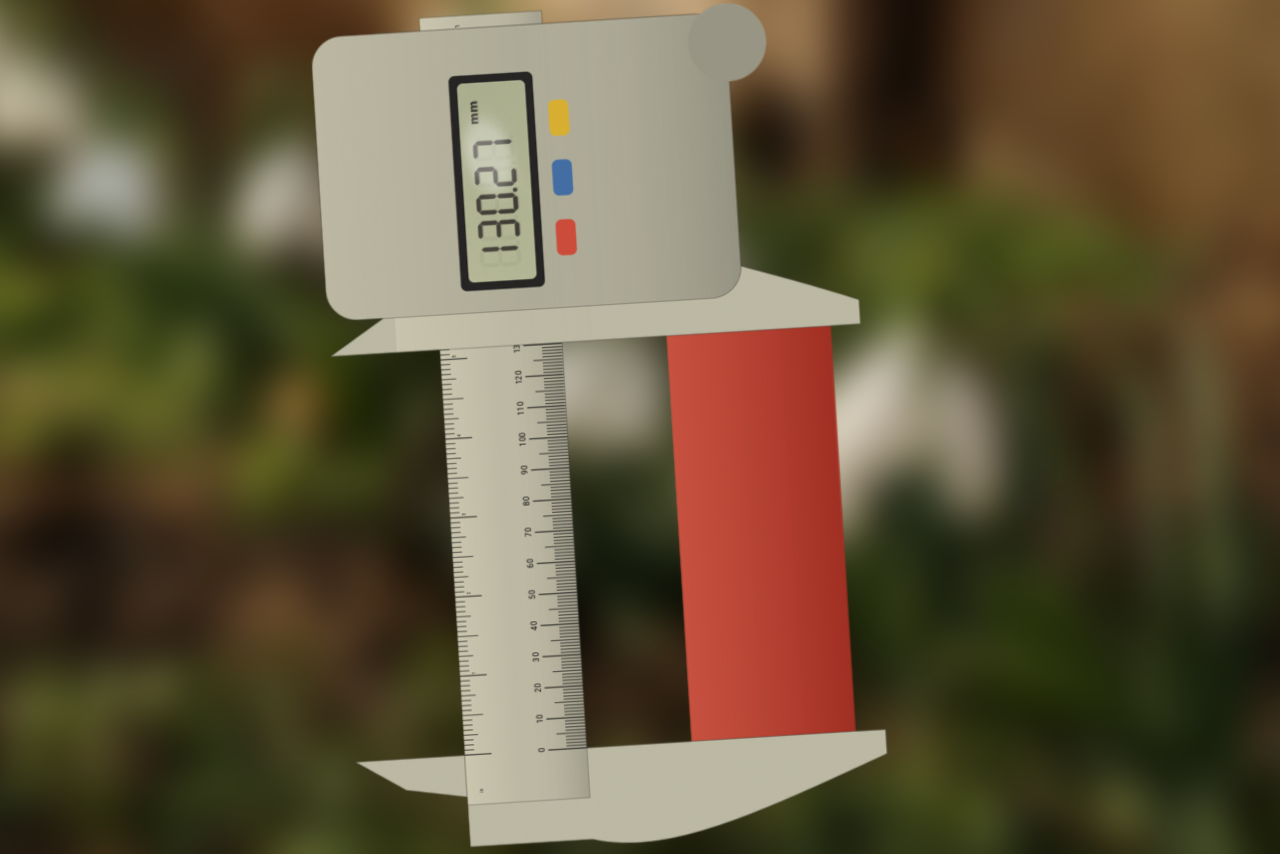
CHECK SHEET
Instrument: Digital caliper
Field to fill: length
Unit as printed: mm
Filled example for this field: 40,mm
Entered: 130.27,mm
